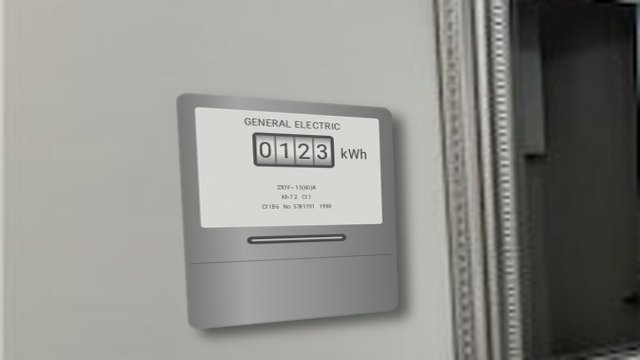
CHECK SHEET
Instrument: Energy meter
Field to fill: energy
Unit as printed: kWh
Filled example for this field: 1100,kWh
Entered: 123,kWh
